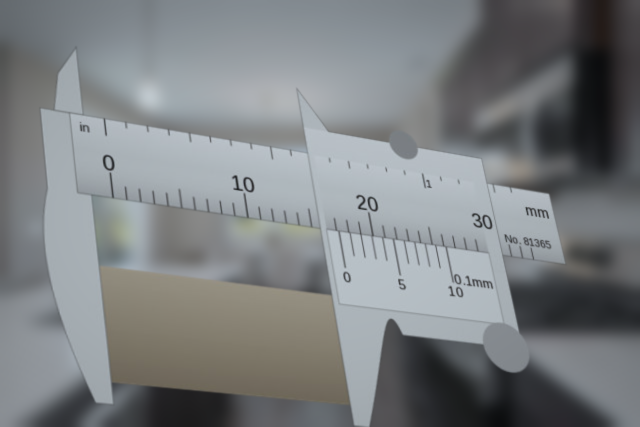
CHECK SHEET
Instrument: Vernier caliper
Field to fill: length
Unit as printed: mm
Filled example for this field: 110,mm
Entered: 17.2,mm
